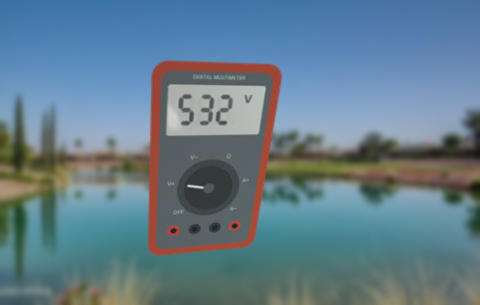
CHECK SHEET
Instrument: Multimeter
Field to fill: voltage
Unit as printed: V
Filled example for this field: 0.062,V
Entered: 532,V
